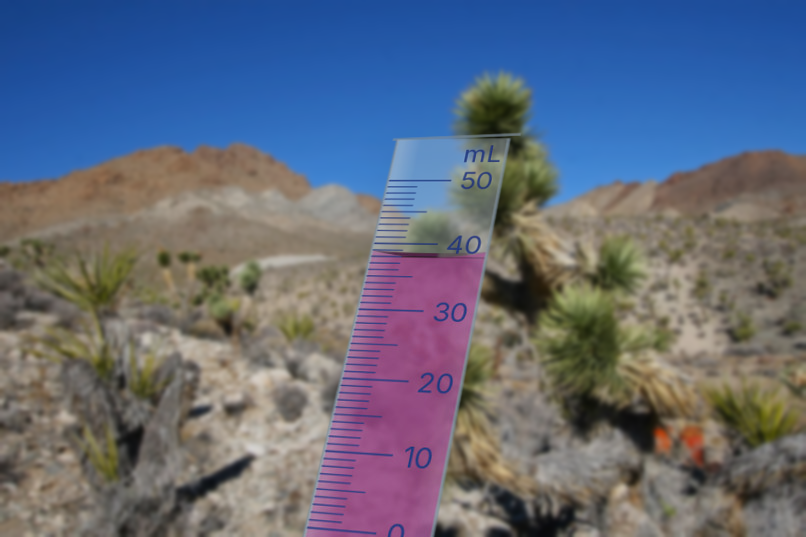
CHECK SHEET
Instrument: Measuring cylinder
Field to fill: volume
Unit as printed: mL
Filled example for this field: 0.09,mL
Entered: 38,mL
